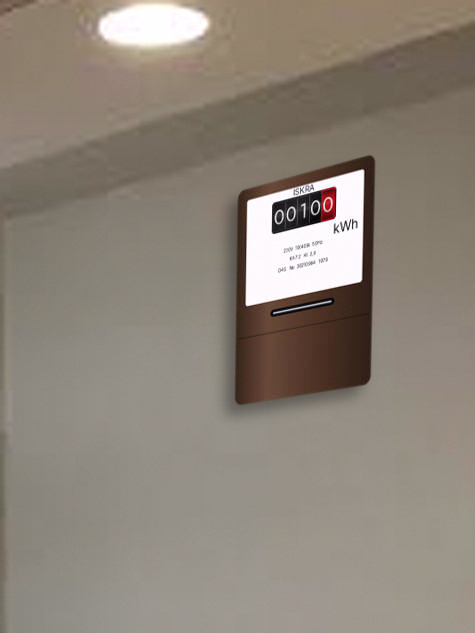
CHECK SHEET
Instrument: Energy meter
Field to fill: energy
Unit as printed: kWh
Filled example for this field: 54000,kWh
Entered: 10.0,kWh
